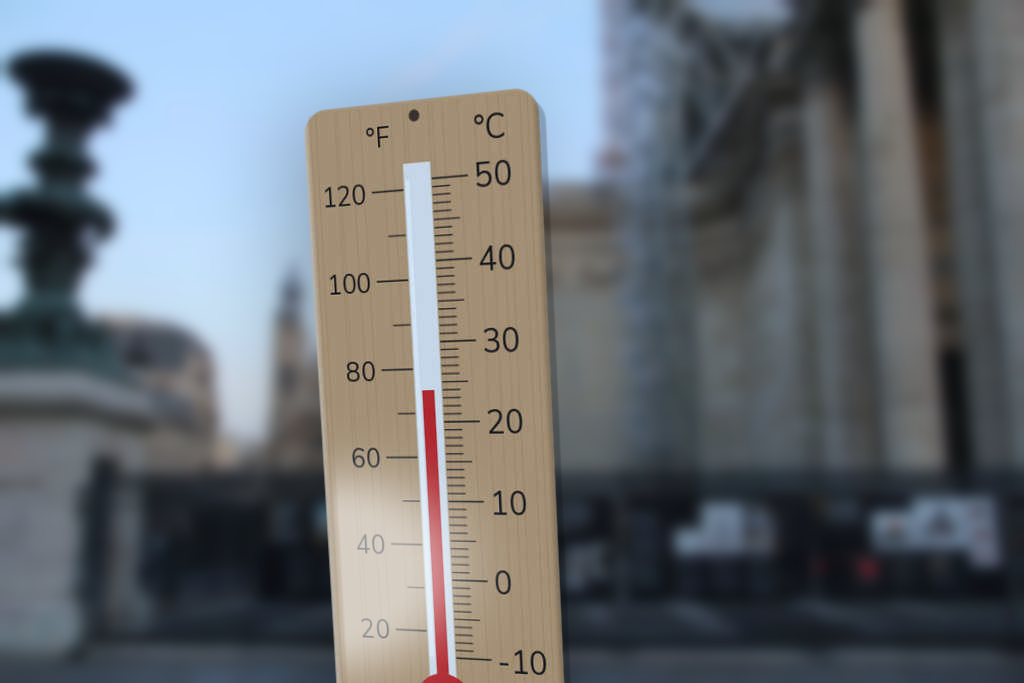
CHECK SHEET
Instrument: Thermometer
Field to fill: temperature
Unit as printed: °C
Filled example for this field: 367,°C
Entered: 24,°C
